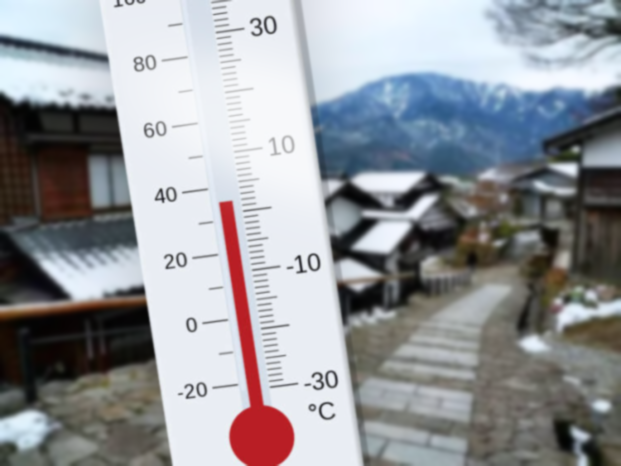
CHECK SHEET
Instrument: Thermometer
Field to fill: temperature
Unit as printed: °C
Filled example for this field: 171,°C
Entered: 2,°C
